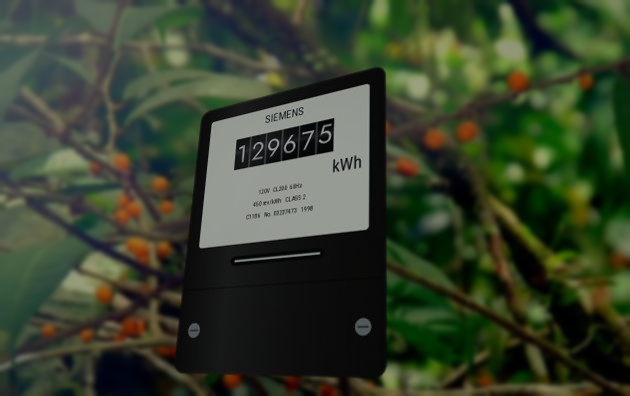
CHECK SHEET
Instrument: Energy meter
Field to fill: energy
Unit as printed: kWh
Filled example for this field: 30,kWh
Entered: 129675,kWh
